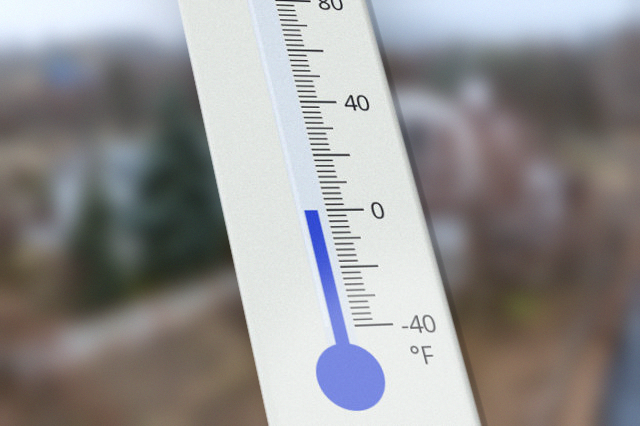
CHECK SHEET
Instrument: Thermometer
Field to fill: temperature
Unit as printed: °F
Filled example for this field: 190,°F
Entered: 0,°F
